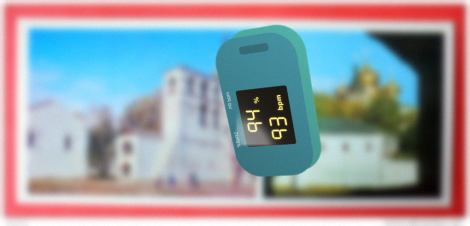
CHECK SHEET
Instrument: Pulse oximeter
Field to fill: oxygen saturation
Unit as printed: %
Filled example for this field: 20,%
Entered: 94,%
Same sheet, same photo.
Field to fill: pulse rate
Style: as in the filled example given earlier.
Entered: 93,bpm
